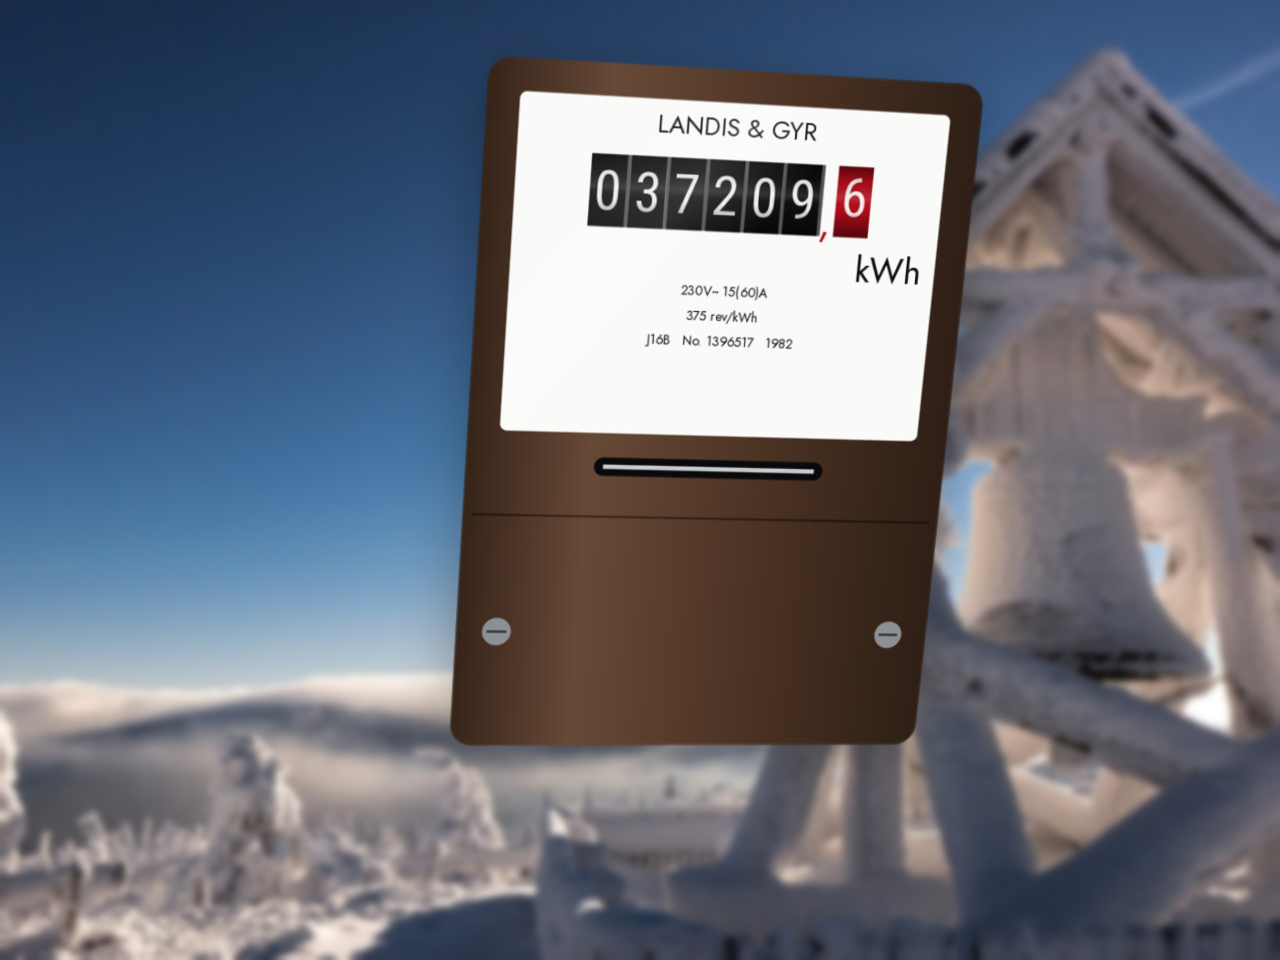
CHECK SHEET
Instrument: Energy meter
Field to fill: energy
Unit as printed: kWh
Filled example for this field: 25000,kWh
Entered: 37209.6,kWh
